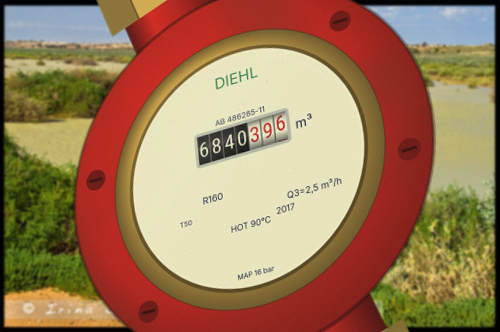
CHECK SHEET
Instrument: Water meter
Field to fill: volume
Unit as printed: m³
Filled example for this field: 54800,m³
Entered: 6840.396,m³
